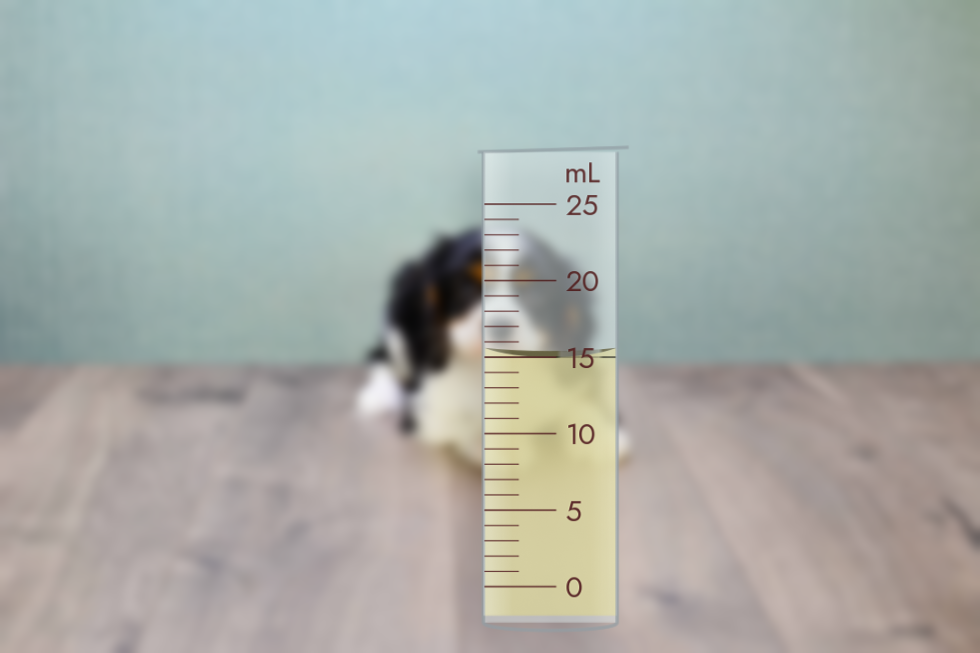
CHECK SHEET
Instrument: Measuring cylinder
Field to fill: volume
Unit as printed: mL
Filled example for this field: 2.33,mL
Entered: 15,mL
